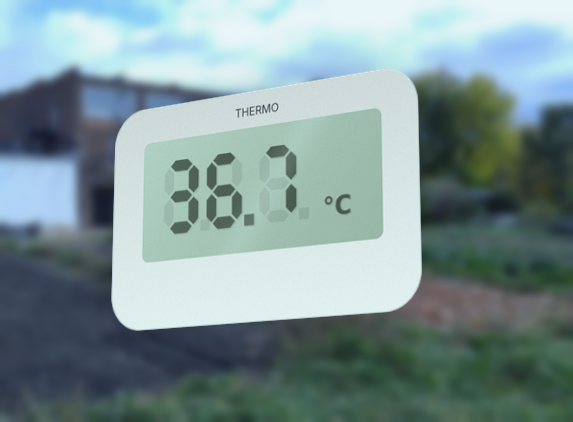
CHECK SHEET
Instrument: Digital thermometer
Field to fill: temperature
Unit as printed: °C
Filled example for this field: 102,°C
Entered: 36.7,°C
